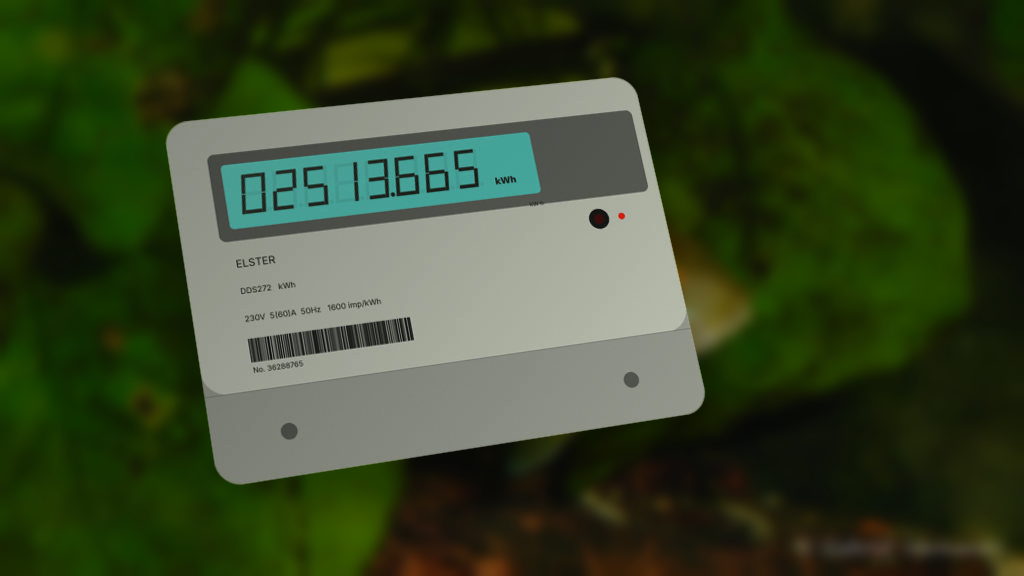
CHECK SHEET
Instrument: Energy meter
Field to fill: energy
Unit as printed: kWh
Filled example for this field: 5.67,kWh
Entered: 2513.665,kWh
